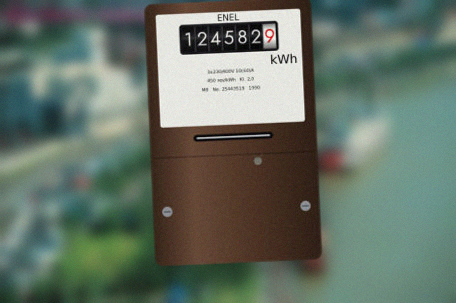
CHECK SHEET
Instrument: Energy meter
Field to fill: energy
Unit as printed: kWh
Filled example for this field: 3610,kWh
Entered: 124582.9,kWh
